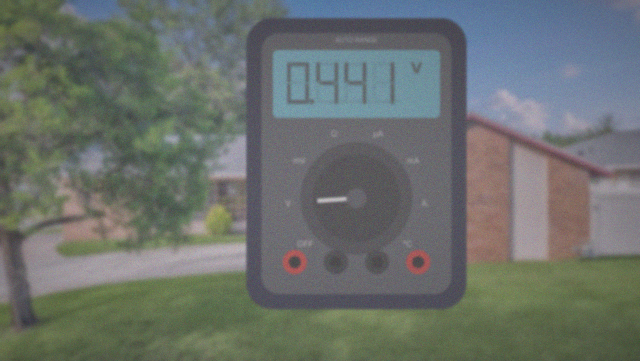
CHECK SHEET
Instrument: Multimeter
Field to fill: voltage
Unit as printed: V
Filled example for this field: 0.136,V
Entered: 0.441,V
